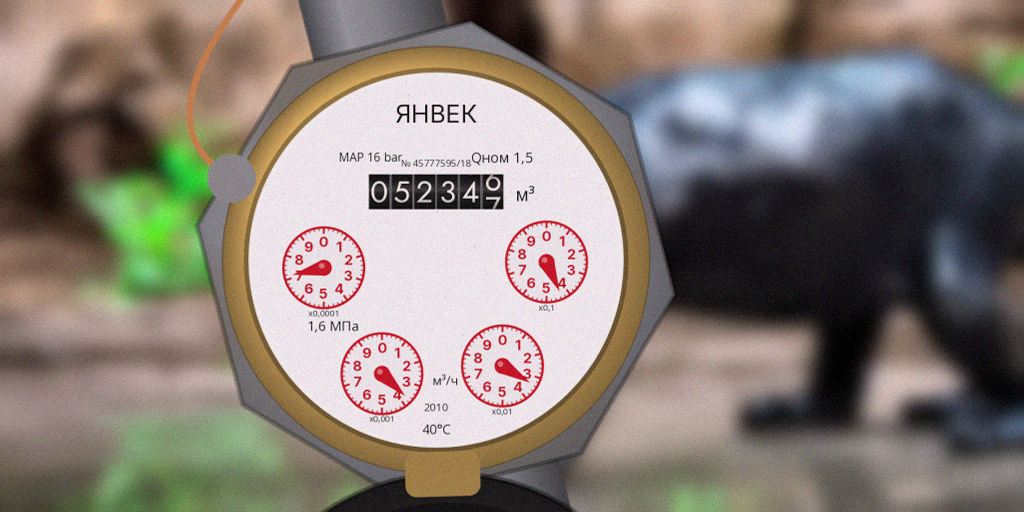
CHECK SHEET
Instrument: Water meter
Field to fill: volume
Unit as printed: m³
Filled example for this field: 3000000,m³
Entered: 52346.4337,m³
